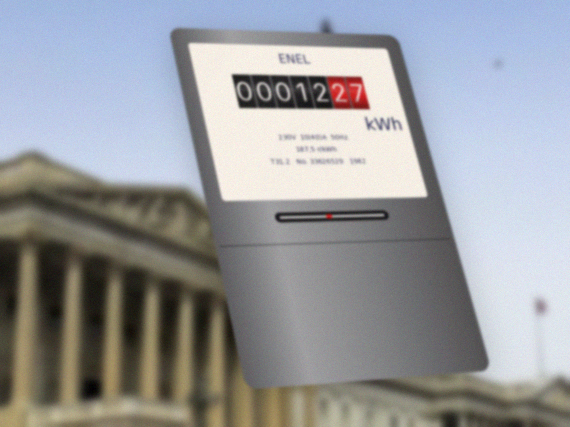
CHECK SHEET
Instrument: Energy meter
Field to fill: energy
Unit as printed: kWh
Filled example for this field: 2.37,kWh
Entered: 12.27,kWh
